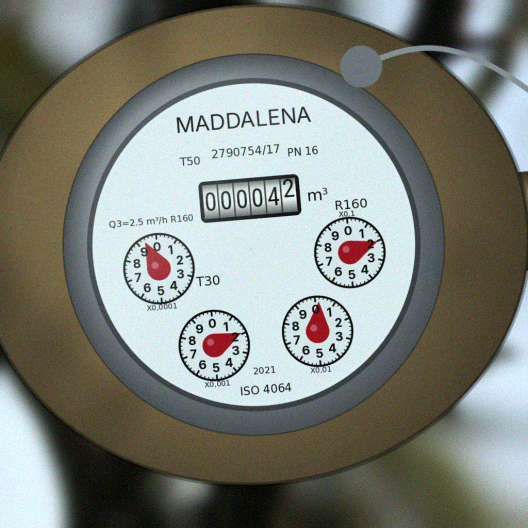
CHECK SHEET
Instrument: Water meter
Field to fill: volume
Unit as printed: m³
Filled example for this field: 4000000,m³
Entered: 42.2019,m³
